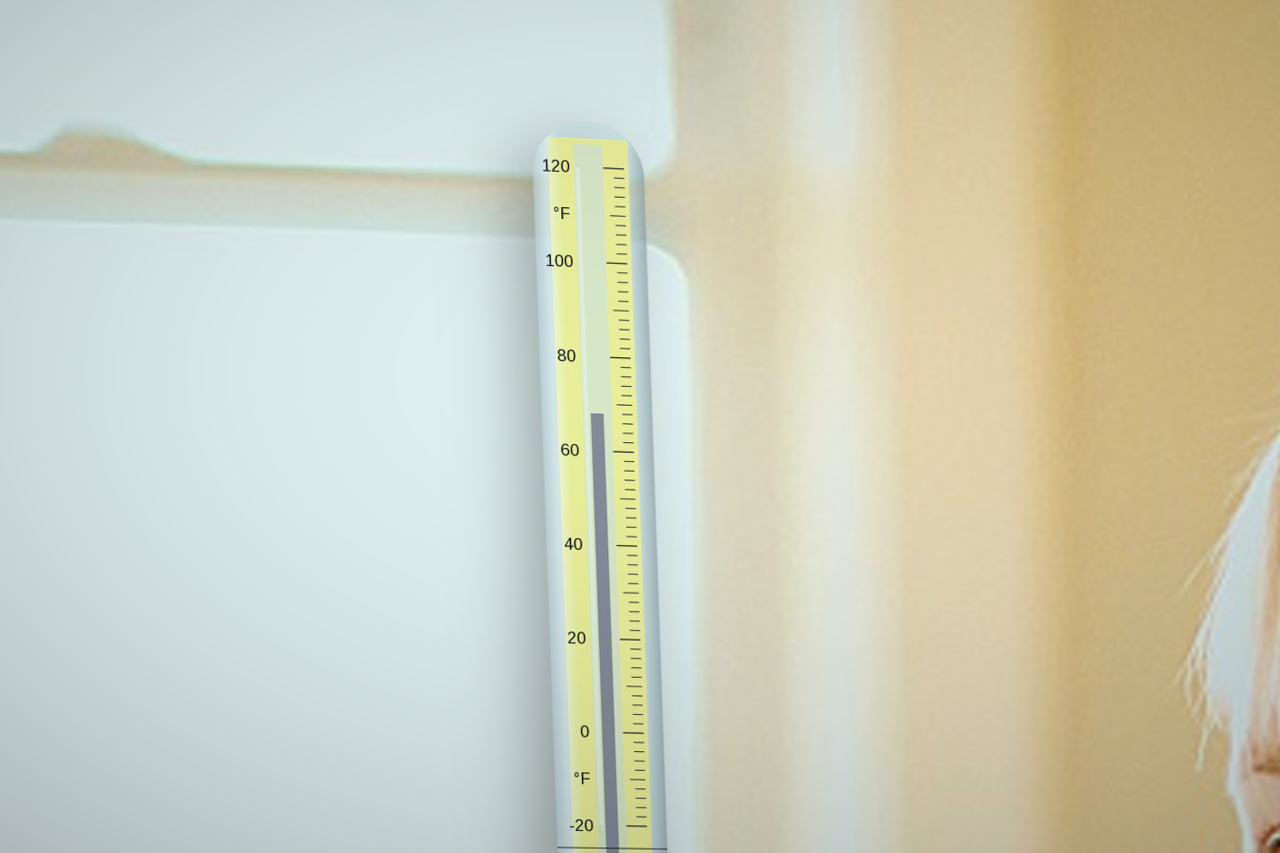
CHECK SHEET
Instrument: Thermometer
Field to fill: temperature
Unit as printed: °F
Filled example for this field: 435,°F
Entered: 68,°F
